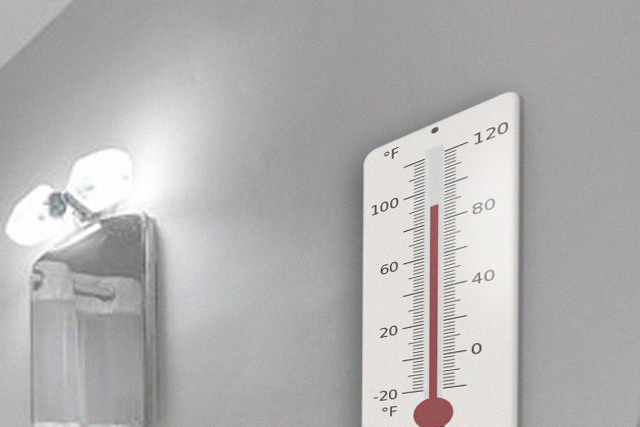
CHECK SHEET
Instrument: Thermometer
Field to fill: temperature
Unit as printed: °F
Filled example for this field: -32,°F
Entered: 90,°F
